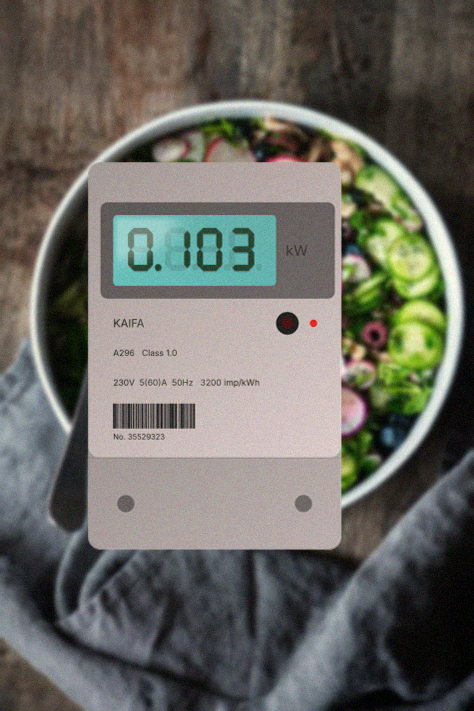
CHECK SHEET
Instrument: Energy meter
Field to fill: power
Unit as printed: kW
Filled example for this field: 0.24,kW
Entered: 0.103,kW
